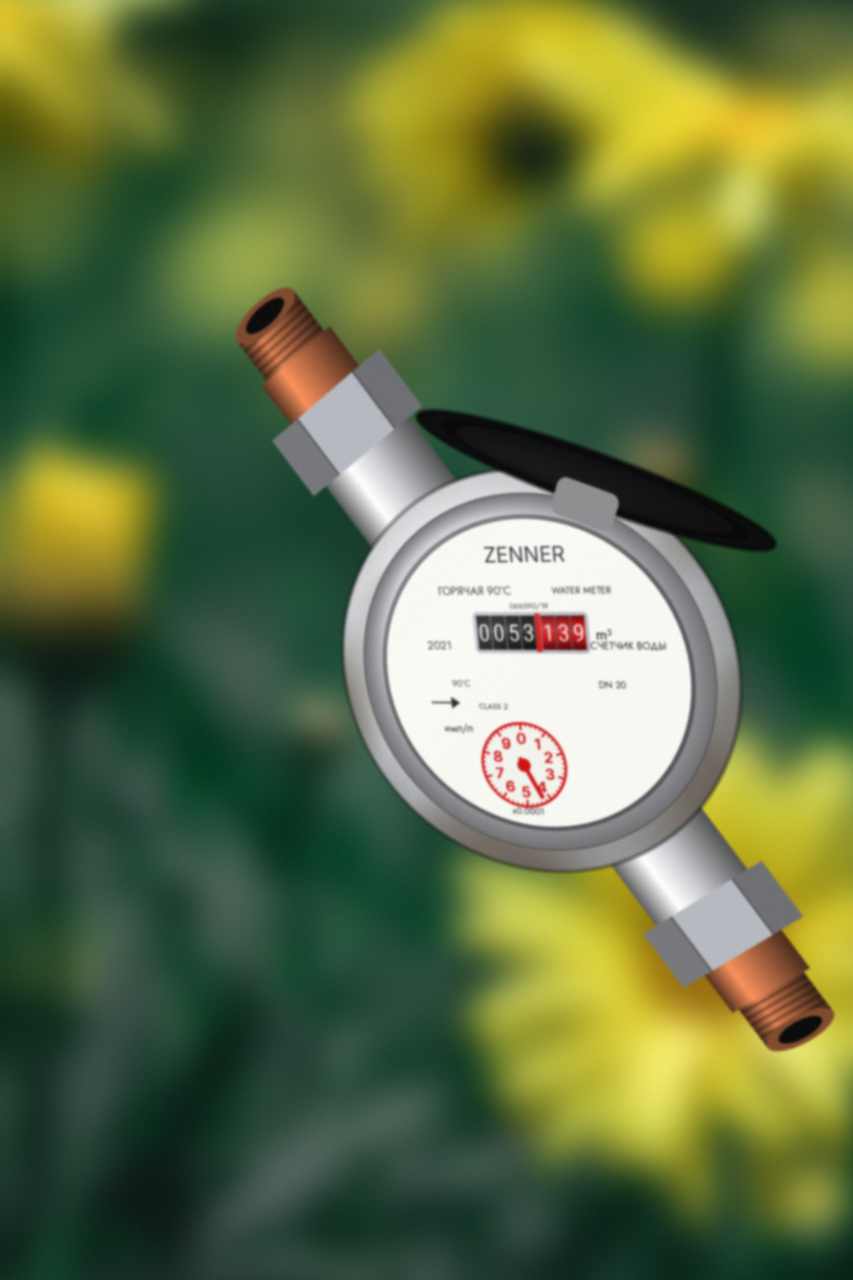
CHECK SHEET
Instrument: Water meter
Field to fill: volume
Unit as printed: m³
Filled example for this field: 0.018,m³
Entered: 53.1394,m³
